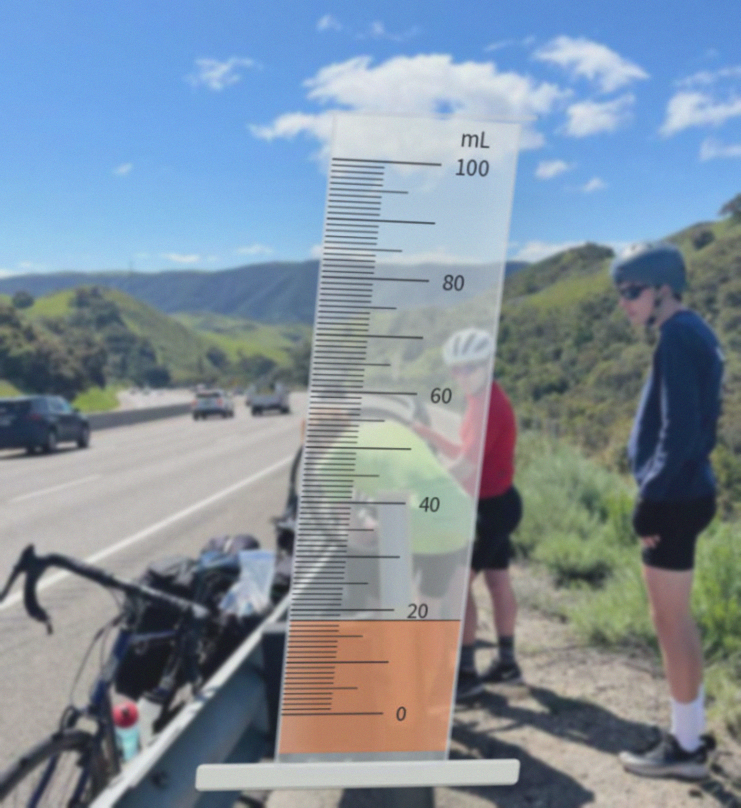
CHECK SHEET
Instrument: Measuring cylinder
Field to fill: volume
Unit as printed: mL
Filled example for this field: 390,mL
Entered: 18,mL
